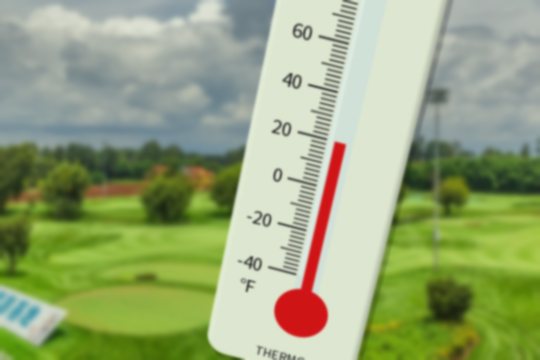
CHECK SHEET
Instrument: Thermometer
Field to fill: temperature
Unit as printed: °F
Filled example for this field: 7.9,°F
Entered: 20,°F
